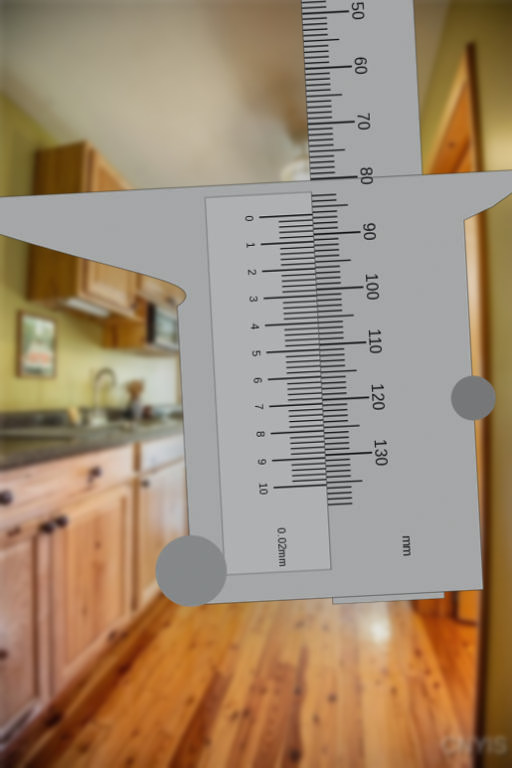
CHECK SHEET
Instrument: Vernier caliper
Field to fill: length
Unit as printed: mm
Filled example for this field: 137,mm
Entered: 86.4,mm
